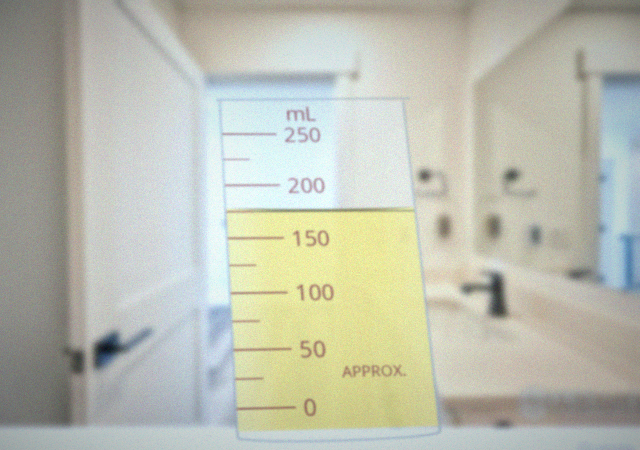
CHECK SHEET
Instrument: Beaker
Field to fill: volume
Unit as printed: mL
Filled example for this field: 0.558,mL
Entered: 175,mL
